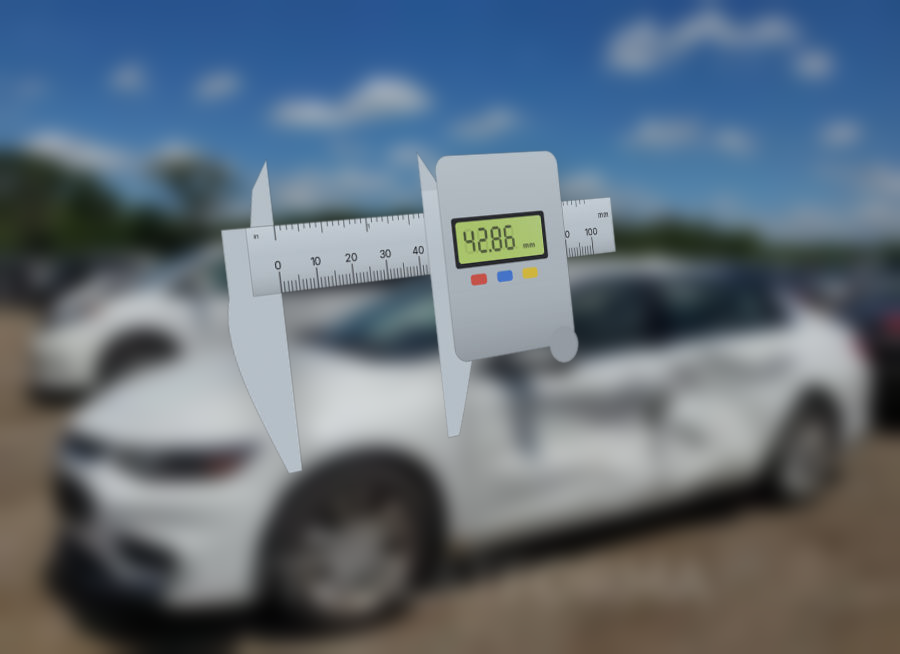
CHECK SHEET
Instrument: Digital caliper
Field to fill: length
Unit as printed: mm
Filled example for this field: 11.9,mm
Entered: 42.86,mm
